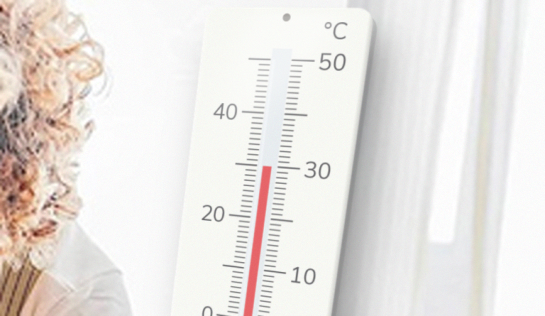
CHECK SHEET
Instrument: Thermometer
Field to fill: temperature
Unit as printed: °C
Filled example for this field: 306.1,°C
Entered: 30,°C
